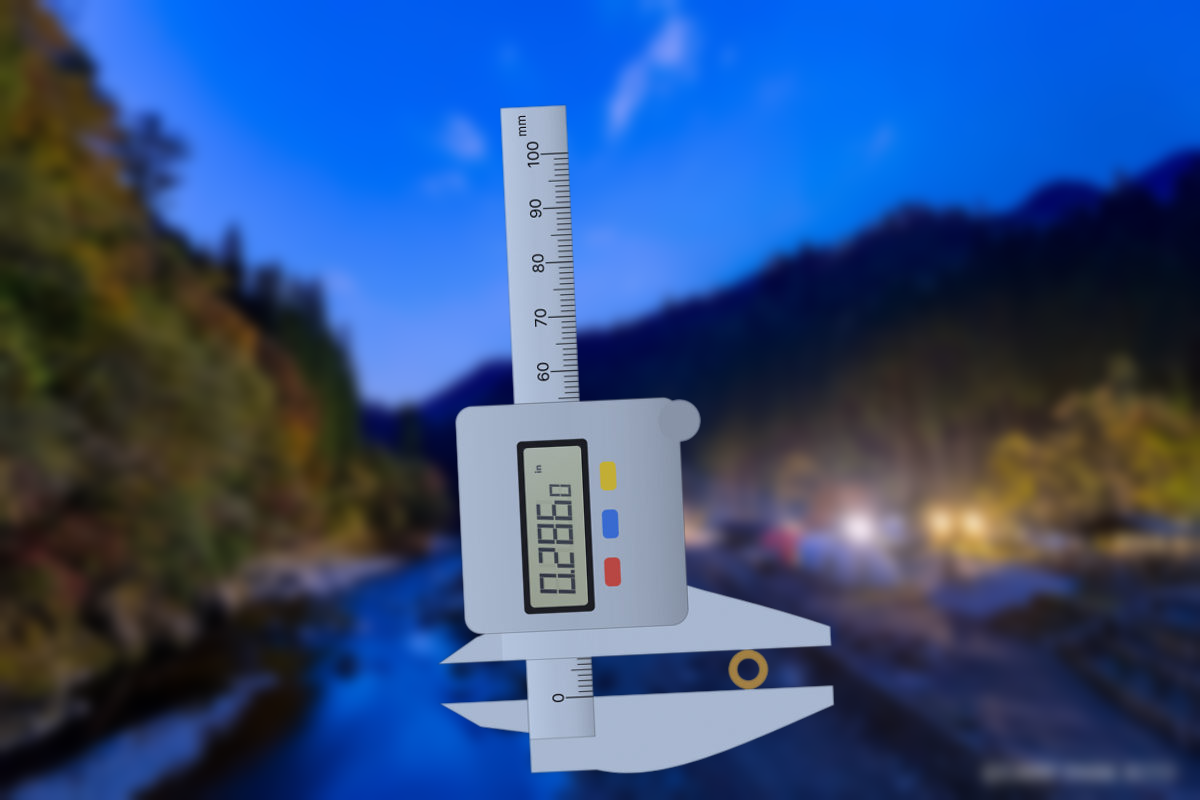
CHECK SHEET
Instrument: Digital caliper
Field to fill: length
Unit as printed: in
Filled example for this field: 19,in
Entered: 0.2860,in
